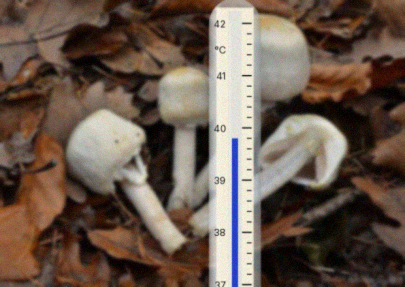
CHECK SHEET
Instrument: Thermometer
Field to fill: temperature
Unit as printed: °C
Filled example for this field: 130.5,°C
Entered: 39.8,°C
